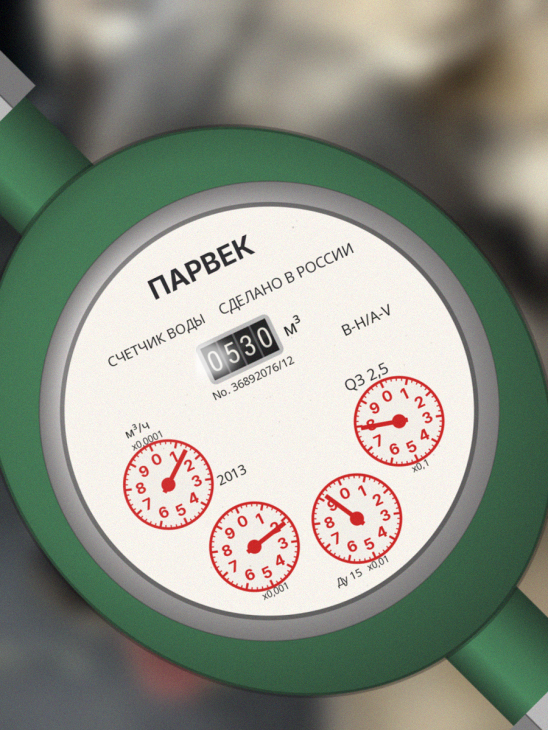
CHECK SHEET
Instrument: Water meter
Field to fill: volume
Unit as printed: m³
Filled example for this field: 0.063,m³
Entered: 530.7921,m³
